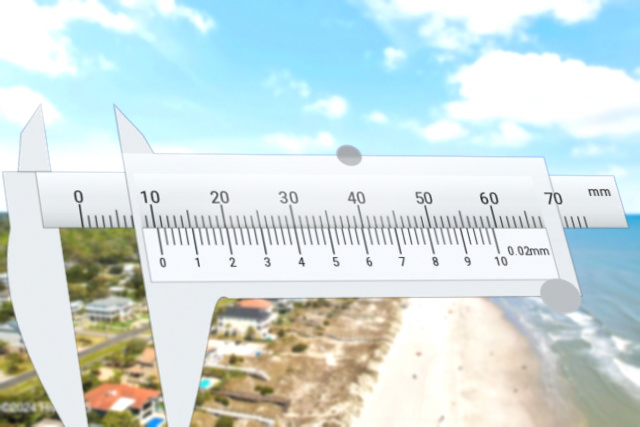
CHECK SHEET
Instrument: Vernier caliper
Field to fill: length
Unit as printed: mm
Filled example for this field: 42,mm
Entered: 10.4,mm
